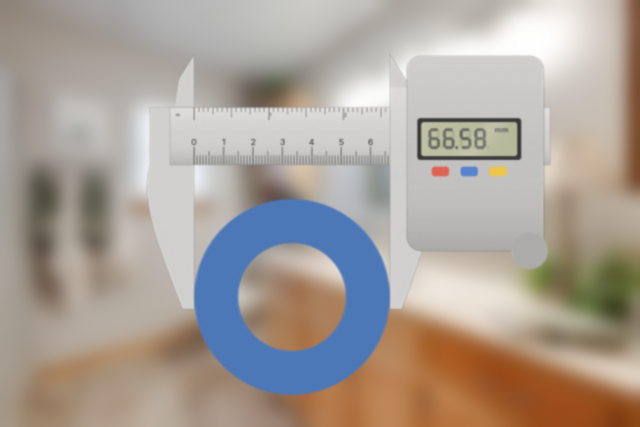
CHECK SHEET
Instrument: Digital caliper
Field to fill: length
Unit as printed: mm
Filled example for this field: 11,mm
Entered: 66.58,mm
